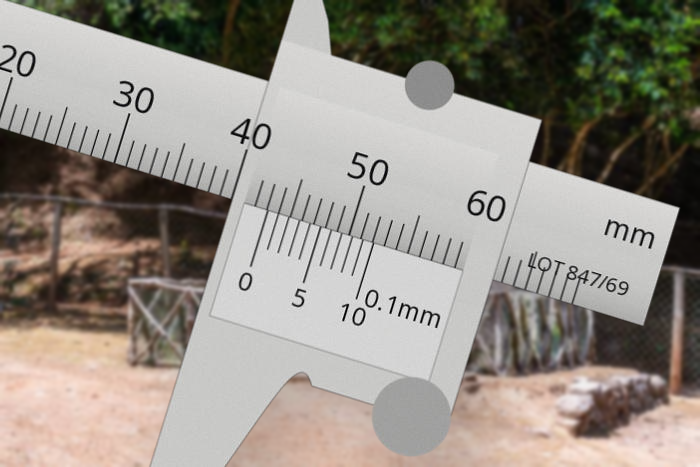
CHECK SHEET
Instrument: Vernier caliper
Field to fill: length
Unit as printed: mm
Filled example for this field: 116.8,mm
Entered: 43.1,mm
